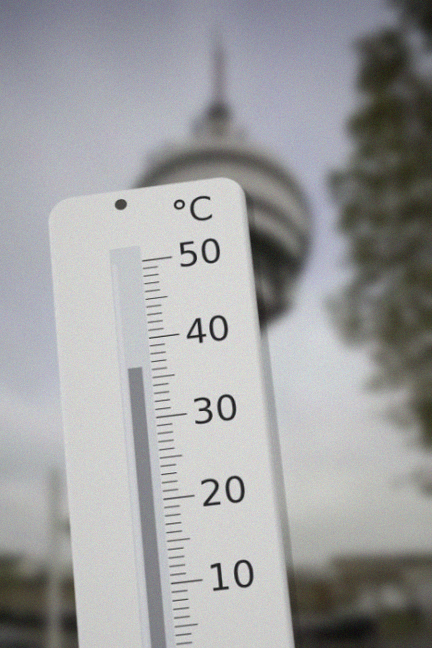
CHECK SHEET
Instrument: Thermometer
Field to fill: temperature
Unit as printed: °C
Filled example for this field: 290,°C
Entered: 36.5,°C
